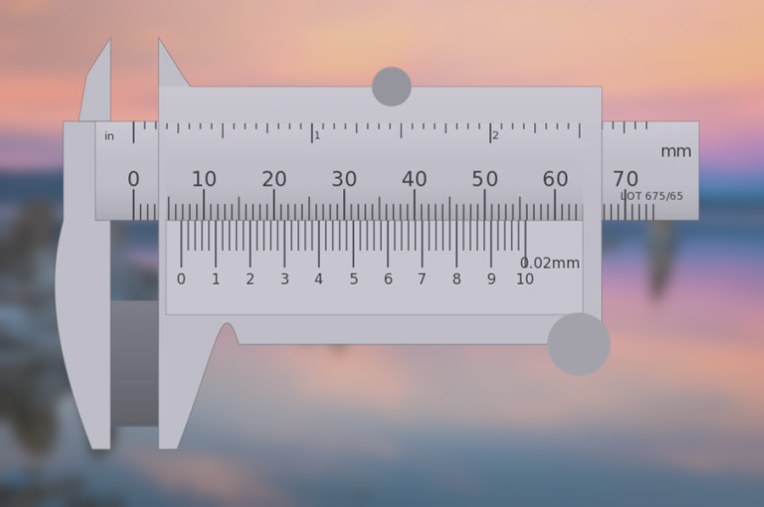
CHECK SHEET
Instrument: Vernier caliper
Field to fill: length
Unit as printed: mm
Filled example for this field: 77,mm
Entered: 6.8,mm
